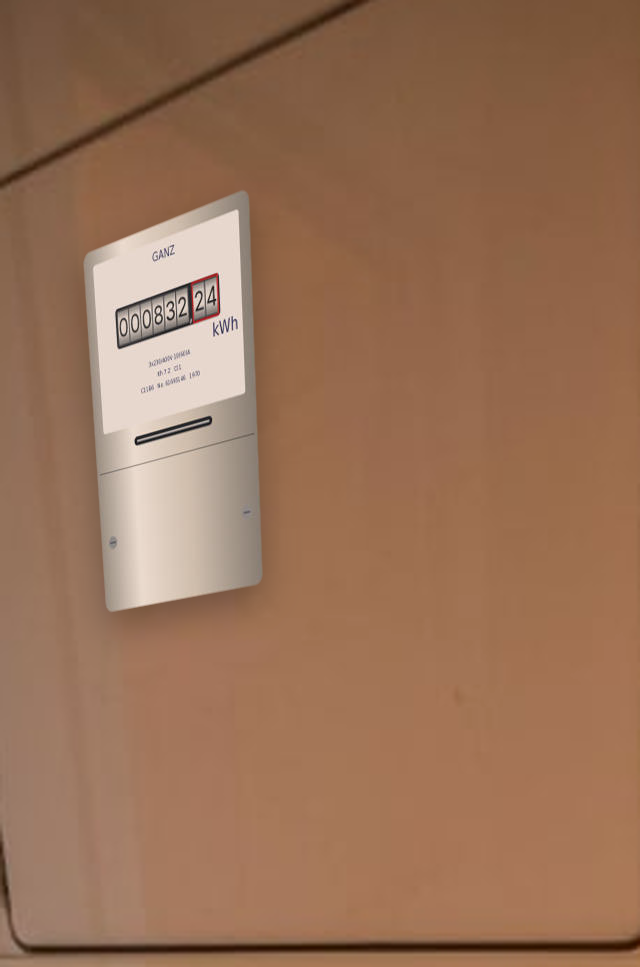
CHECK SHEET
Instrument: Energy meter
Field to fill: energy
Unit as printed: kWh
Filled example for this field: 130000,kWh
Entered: 832.24,kWh
